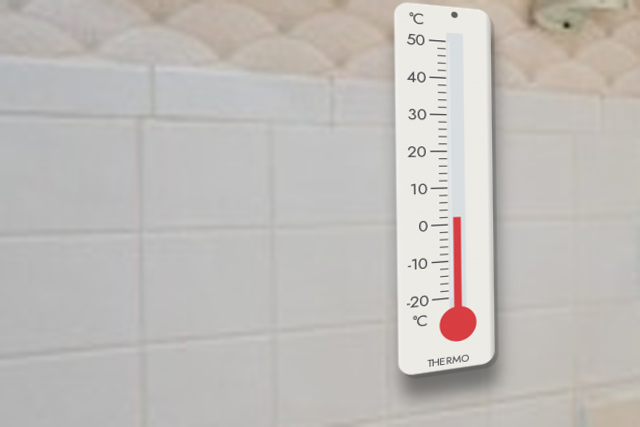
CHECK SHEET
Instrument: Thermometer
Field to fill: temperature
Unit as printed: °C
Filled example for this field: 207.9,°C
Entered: 2,°C
